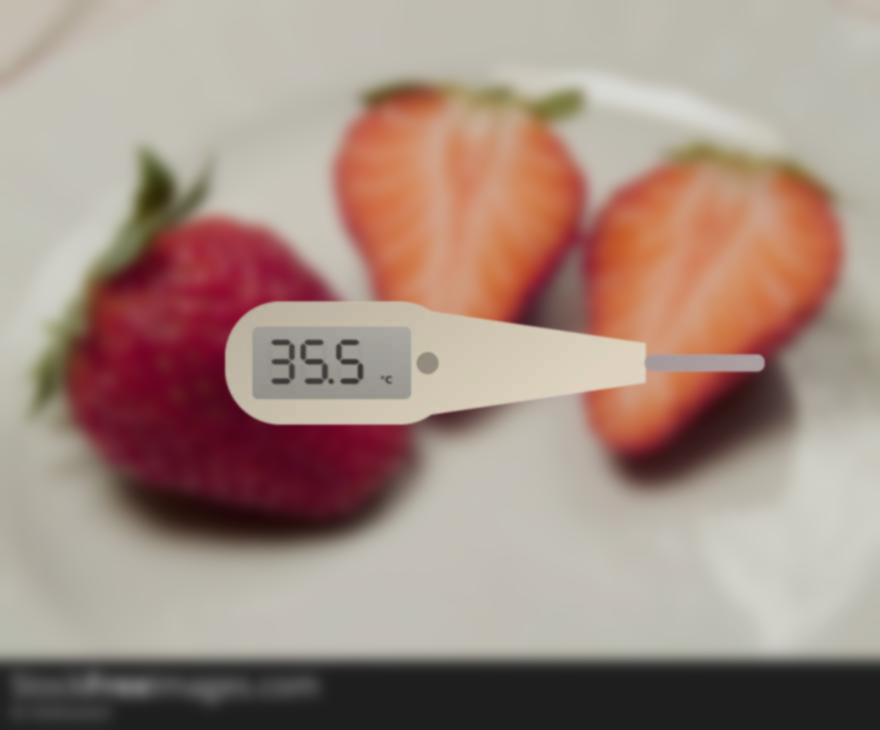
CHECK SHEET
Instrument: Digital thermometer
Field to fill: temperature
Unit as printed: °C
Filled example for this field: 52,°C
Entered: 35.5,°C
